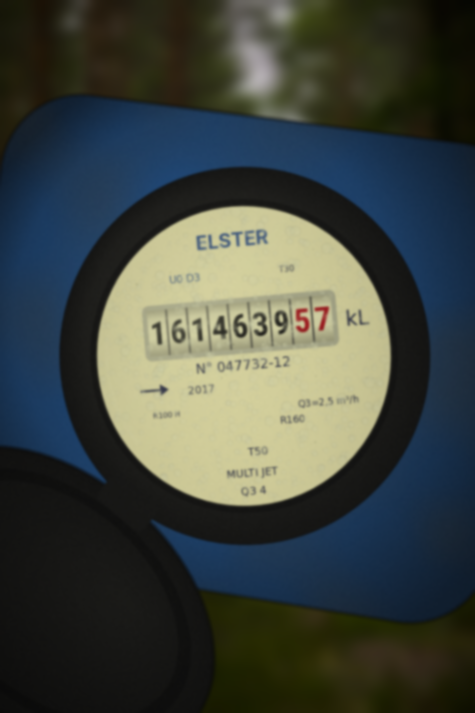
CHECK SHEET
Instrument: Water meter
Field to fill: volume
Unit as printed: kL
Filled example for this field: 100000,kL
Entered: 1614639.57,kL
